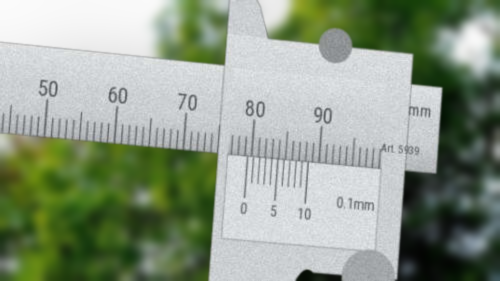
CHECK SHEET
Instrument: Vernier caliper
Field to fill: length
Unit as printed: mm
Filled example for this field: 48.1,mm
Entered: 79.4,mm
